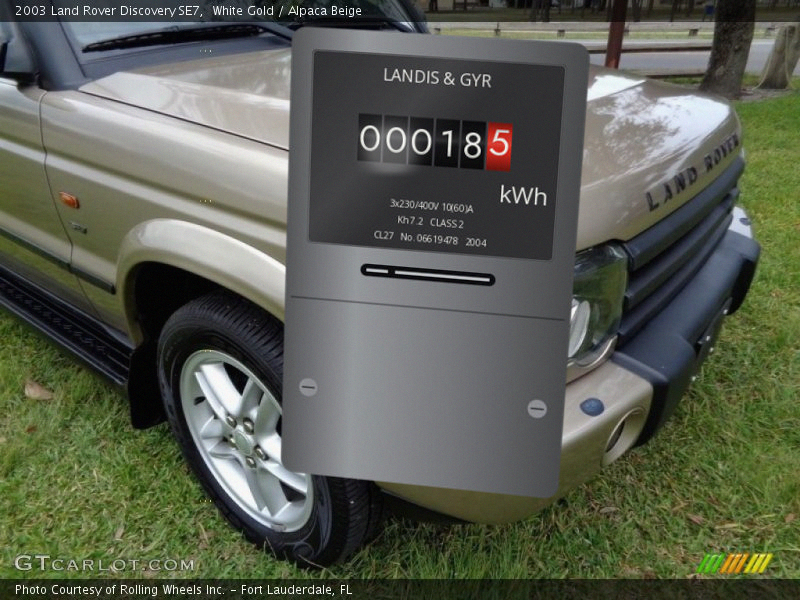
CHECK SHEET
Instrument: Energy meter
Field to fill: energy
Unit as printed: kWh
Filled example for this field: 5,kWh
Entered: 18.5,kWh
